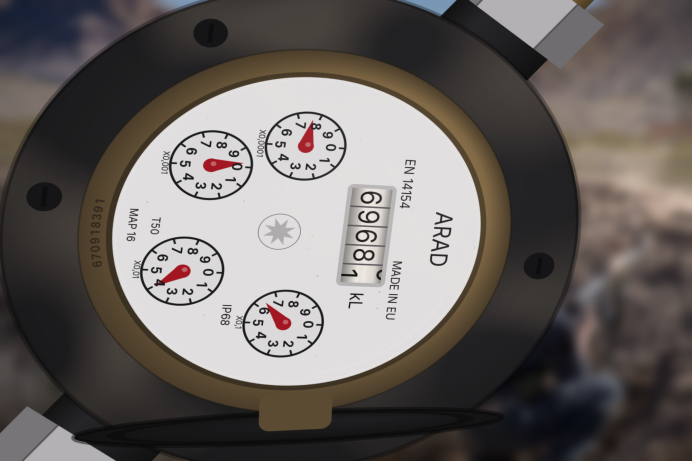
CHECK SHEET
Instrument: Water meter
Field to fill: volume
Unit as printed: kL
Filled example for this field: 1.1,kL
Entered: 69680.6397,kL
